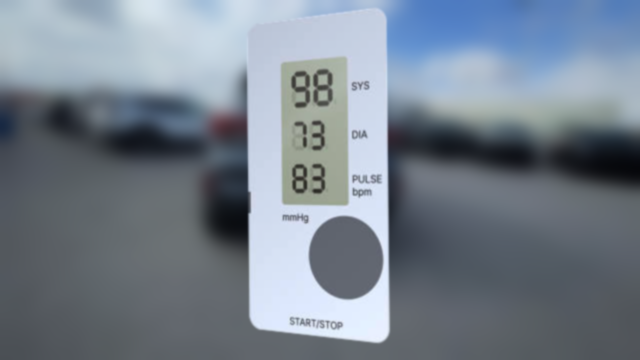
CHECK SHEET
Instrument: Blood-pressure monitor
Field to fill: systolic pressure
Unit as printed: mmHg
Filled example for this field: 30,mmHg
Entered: 98,mmHg
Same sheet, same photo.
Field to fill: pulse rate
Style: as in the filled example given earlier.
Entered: 83,bpm
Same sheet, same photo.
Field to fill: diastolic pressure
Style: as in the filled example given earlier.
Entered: 73,mmHg
